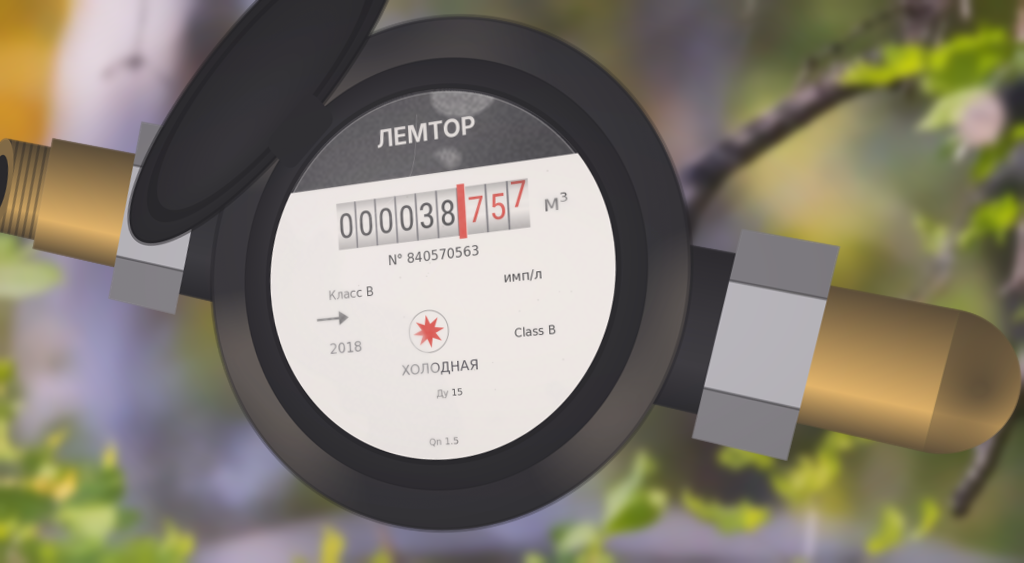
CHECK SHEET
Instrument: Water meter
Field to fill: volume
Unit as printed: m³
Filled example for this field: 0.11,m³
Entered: 38.757,m³
